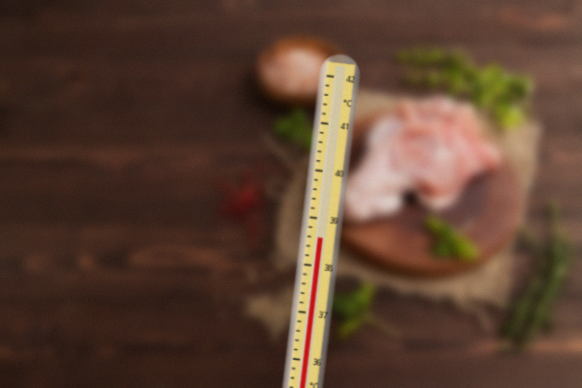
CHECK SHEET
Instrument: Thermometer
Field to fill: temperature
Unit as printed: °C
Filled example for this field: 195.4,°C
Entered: 38.6,°C
